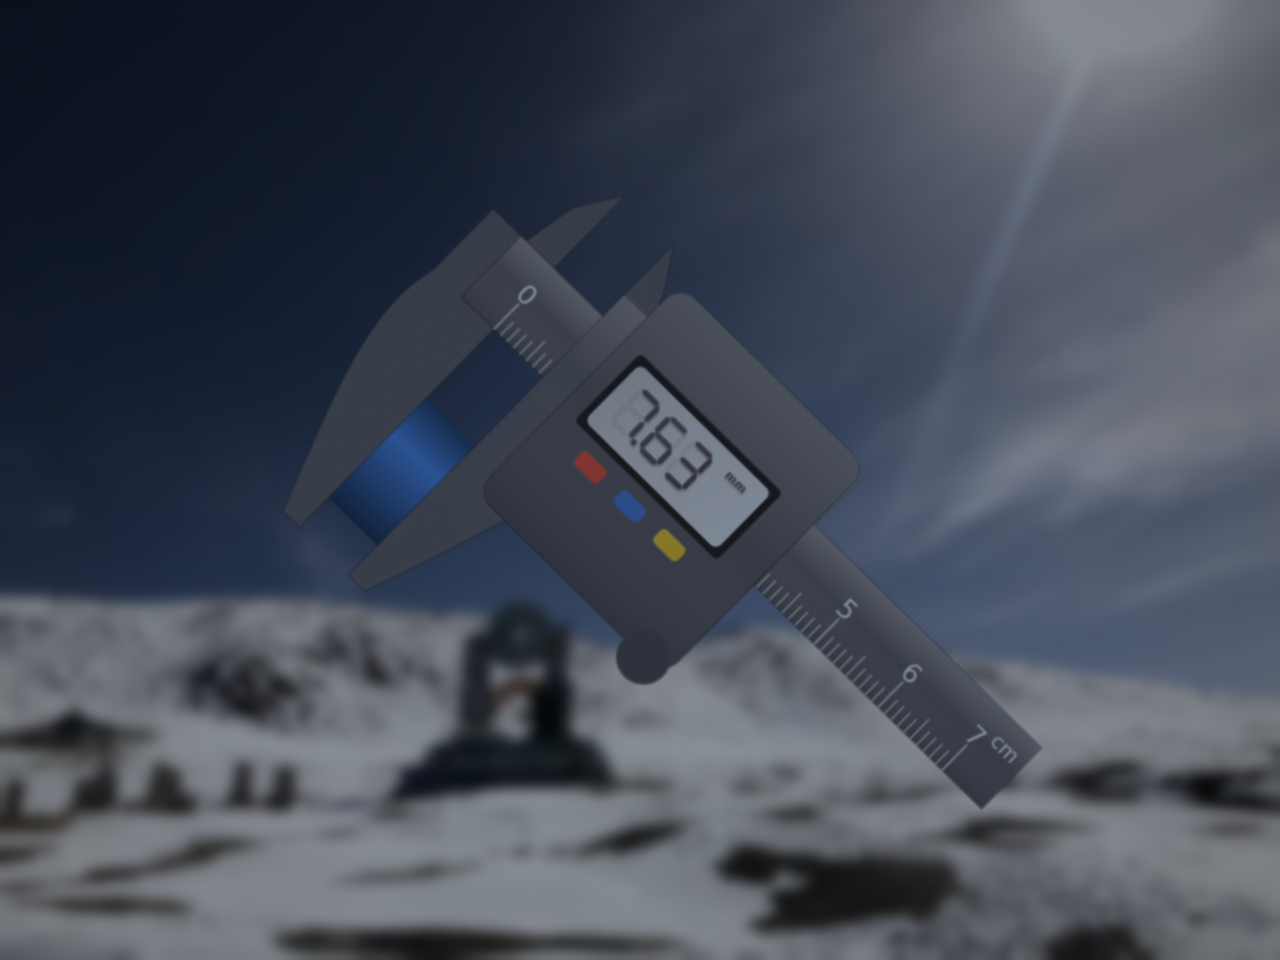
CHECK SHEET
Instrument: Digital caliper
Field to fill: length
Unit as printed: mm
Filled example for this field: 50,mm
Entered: 7.63,mm
